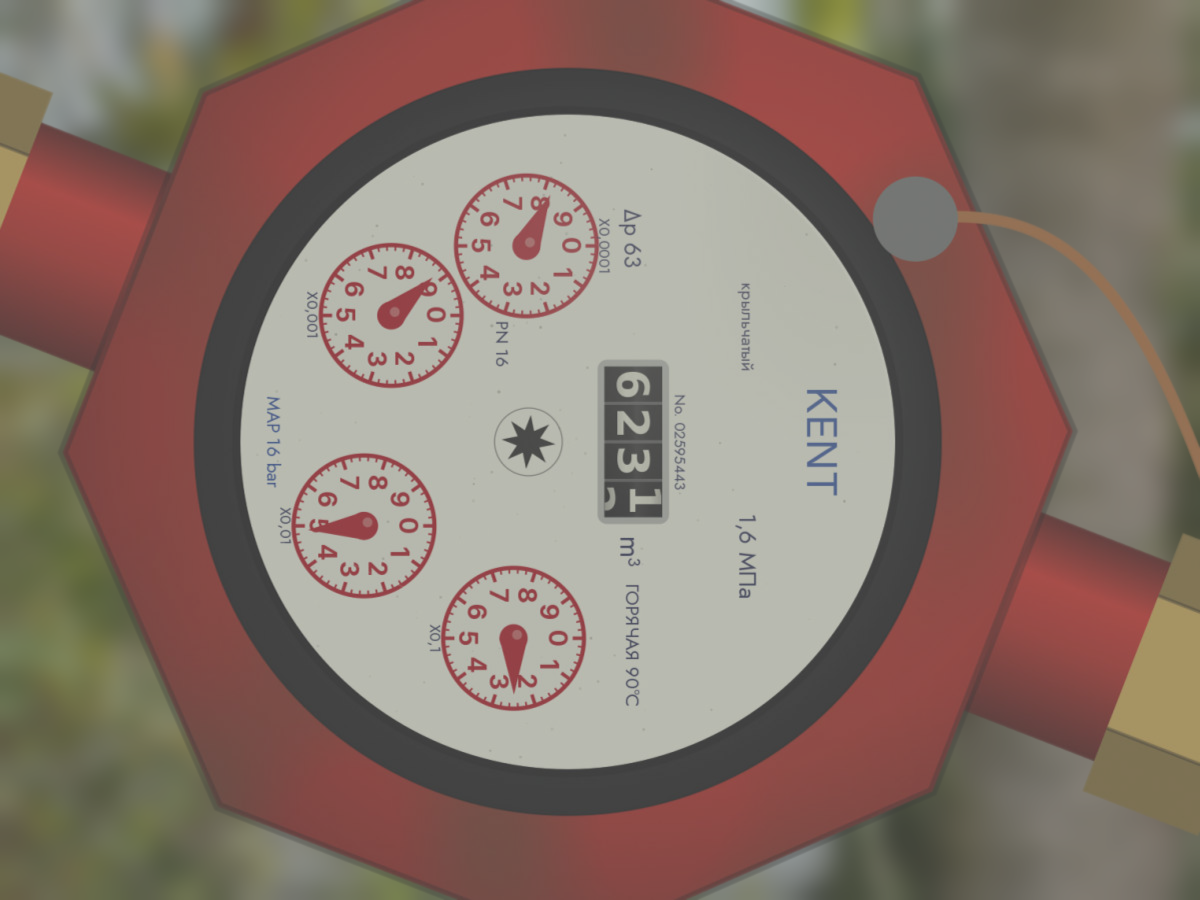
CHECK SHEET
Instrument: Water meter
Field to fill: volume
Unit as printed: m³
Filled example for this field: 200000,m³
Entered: 6231.2488,m³
